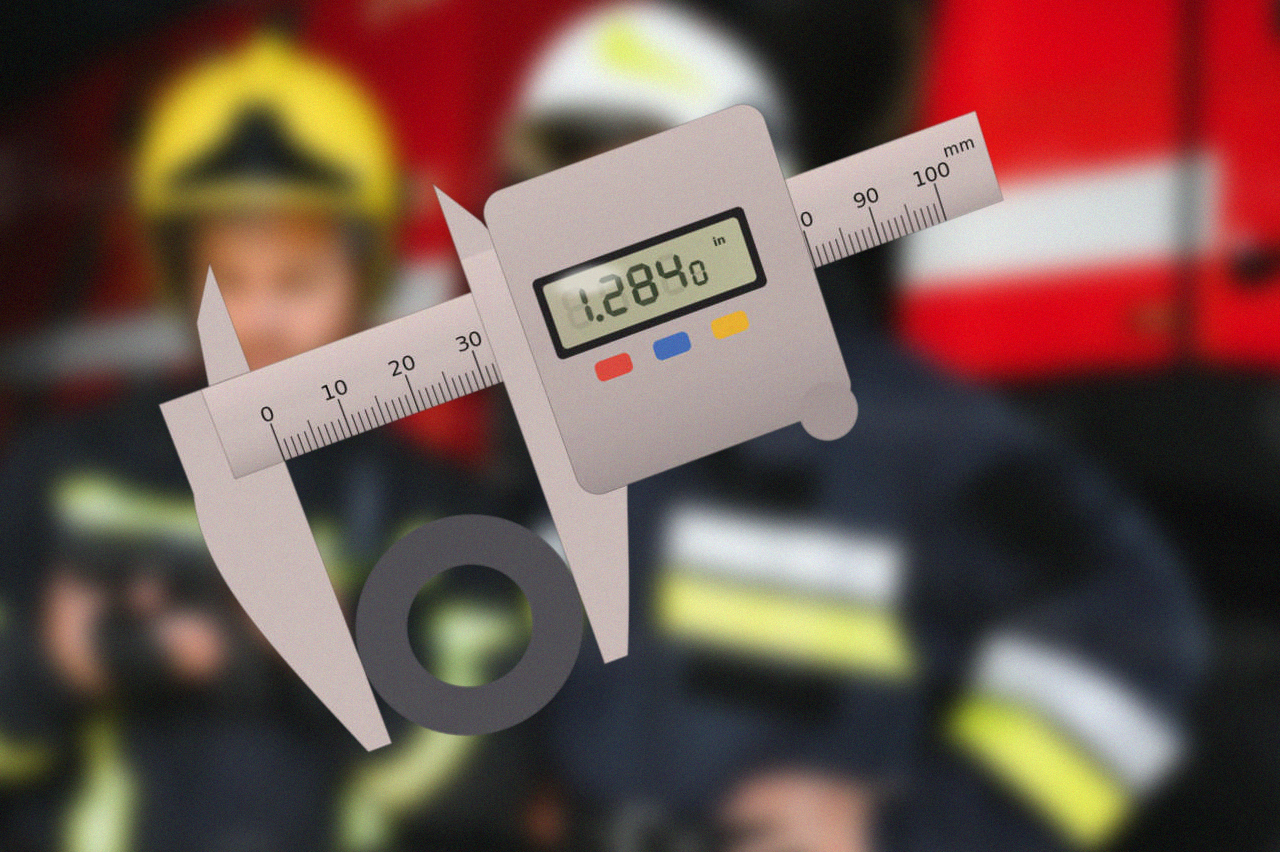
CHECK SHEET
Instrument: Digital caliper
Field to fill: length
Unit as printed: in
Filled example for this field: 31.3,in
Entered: 1.2840,in
